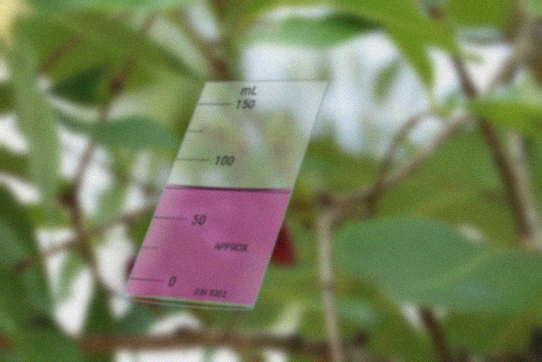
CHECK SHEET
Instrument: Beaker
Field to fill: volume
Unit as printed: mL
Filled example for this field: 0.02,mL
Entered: 75,mL
